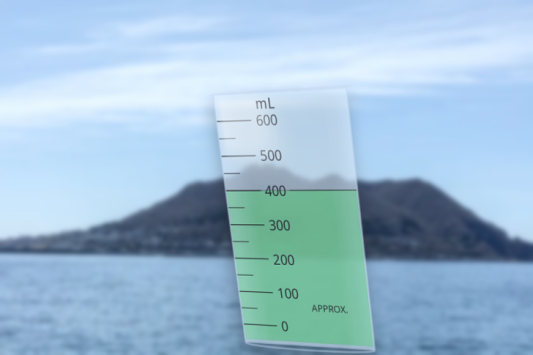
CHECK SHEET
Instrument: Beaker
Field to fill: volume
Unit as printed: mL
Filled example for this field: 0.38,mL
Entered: 400,mL
